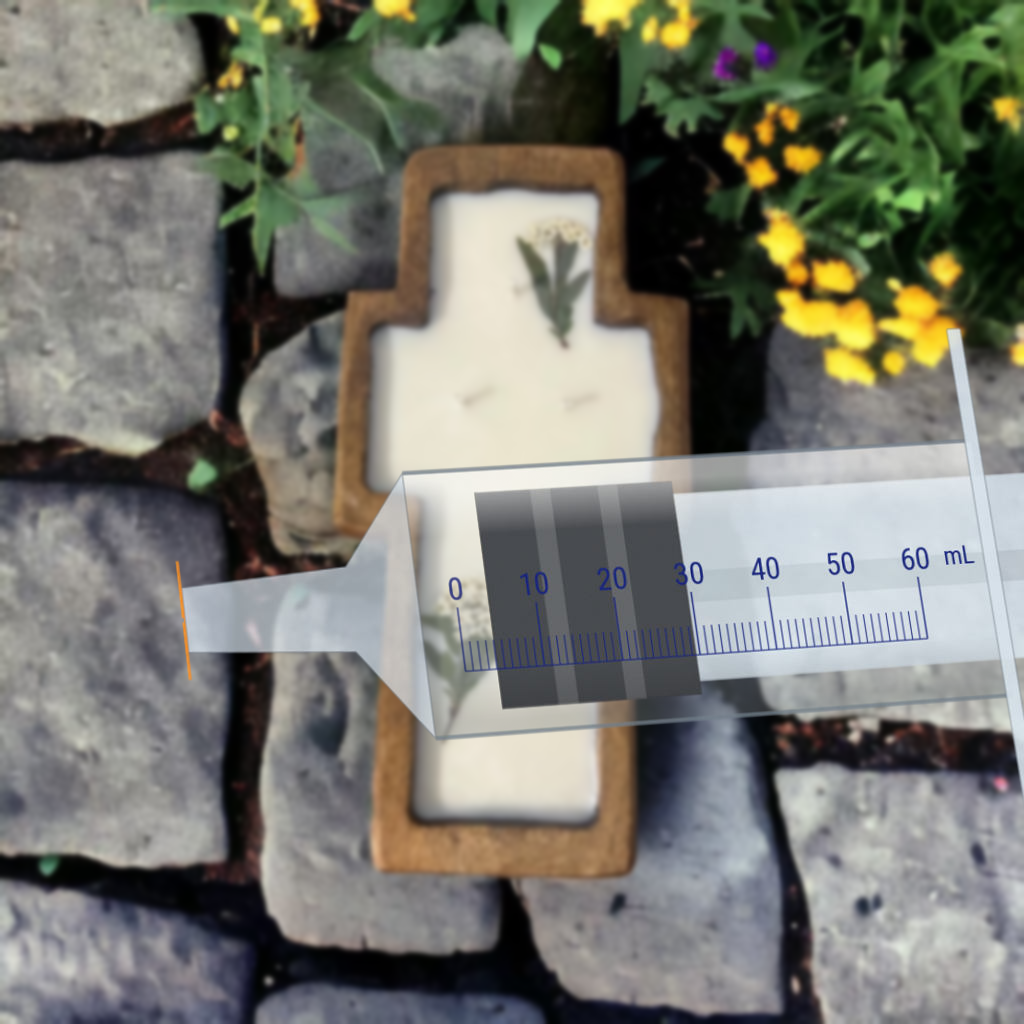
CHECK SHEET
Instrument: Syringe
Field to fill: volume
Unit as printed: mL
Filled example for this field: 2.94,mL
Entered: 4,mL
